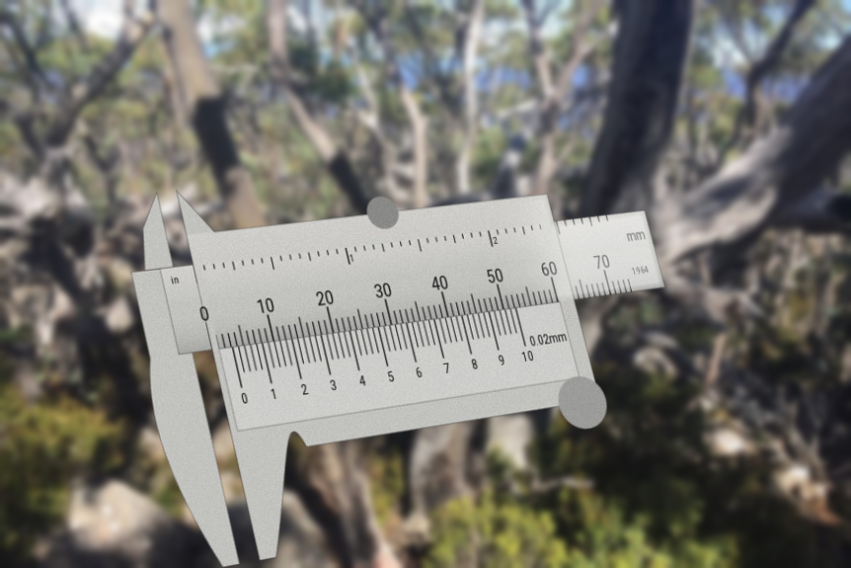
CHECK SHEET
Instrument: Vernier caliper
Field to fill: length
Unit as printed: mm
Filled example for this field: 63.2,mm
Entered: 3.2,mm
